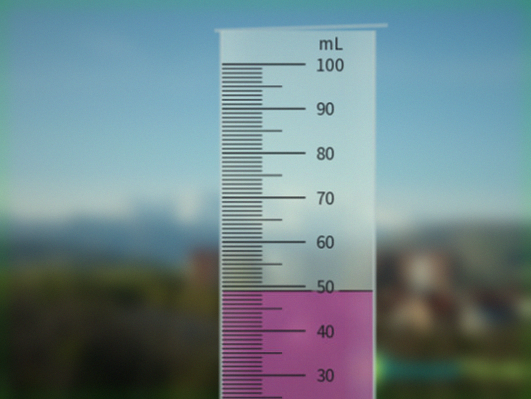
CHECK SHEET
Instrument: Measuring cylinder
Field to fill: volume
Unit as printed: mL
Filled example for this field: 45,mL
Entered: 49,mL
